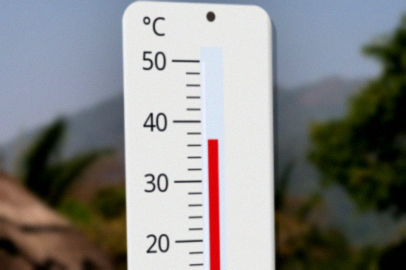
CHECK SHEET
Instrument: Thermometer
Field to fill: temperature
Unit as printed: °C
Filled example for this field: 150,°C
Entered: 37,°C
